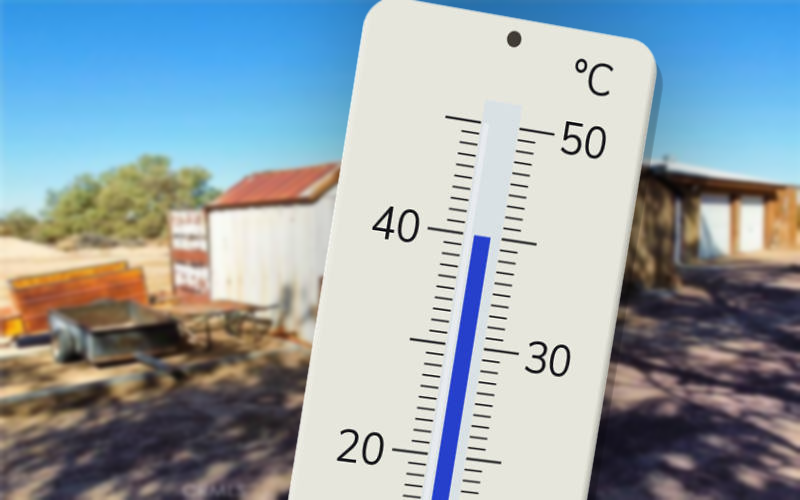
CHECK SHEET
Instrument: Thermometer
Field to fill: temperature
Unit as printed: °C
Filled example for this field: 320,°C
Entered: 40,°C
